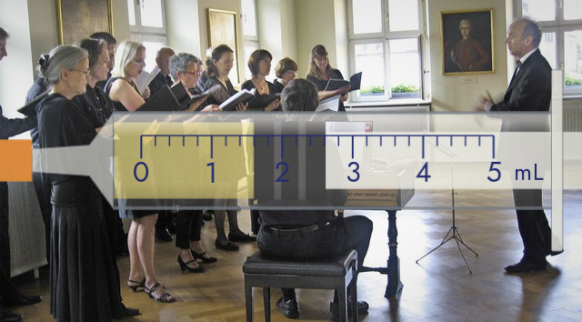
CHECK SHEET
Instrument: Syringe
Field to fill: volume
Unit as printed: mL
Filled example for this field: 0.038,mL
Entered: 1.6,mL
